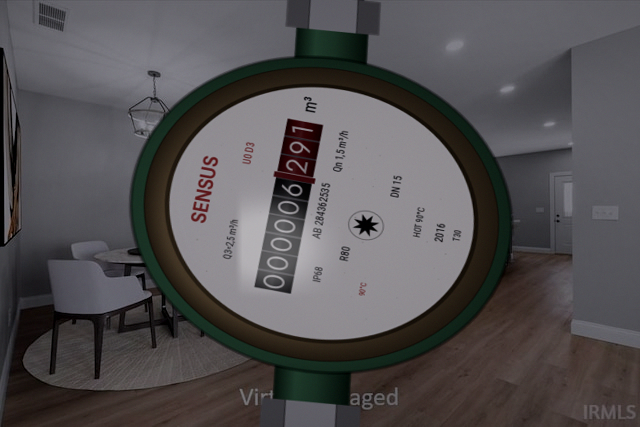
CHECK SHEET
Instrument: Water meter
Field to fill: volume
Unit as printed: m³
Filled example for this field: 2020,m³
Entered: 6.291,m³
